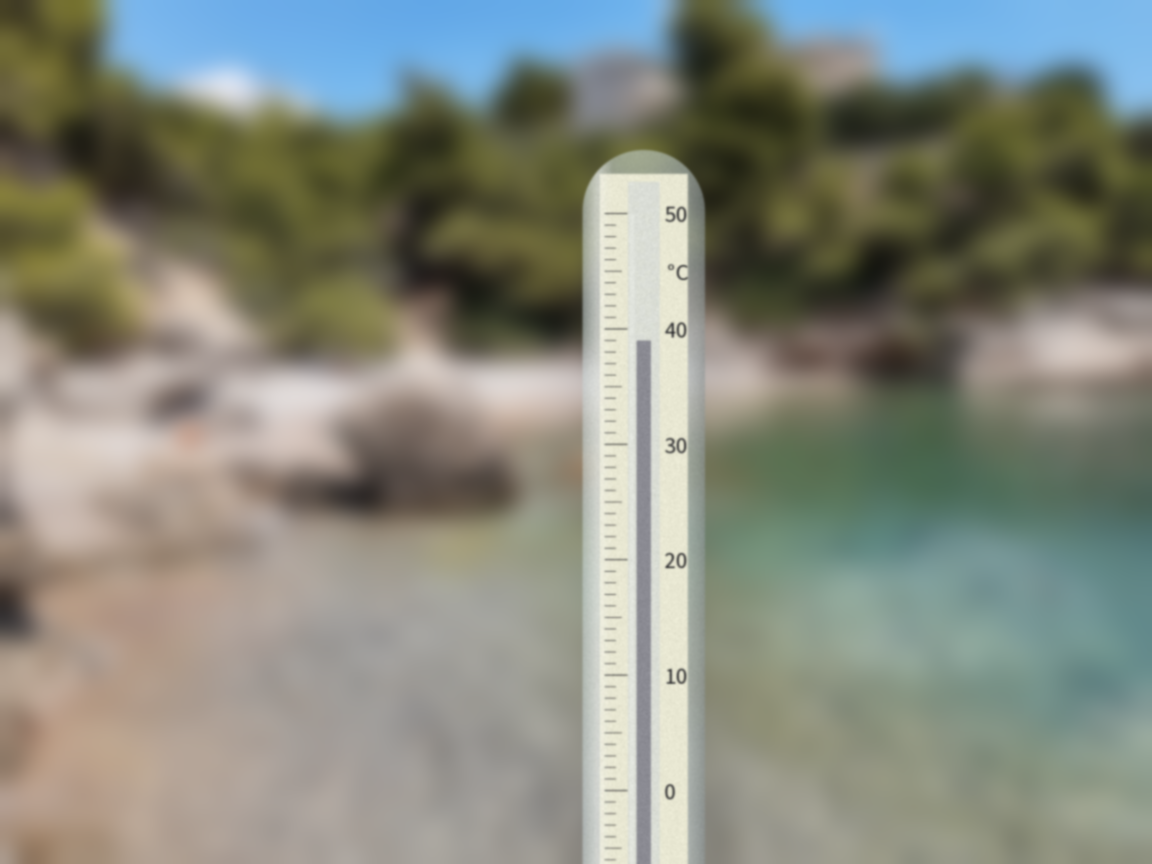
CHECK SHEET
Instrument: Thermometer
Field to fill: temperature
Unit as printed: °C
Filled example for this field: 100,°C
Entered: 39,°C
